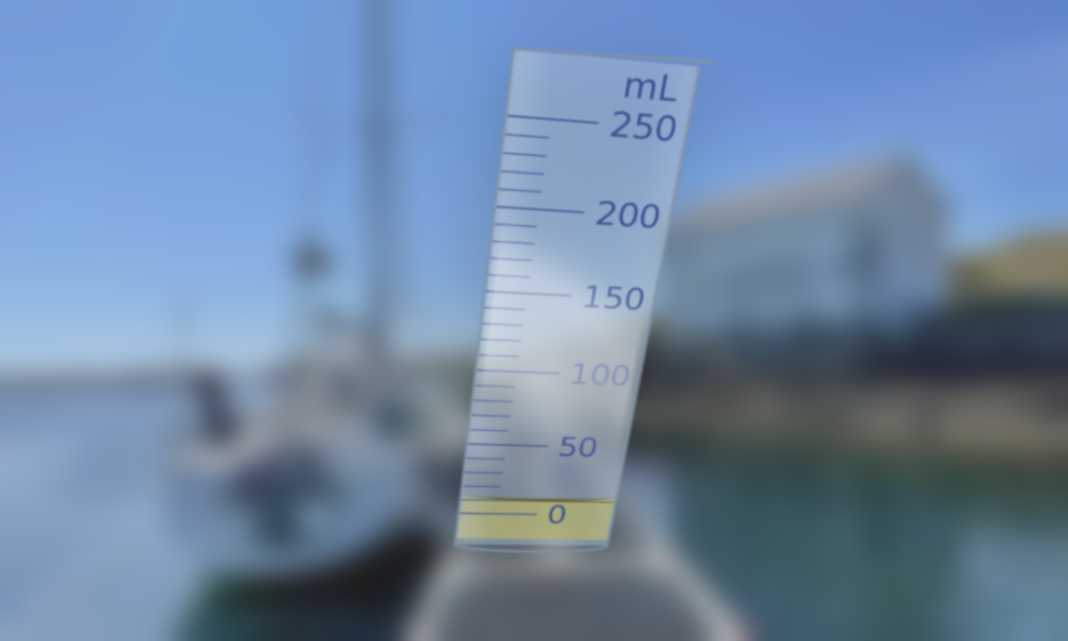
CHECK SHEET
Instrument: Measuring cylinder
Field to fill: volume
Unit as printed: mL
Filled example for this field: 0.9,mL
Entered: 10,mL
